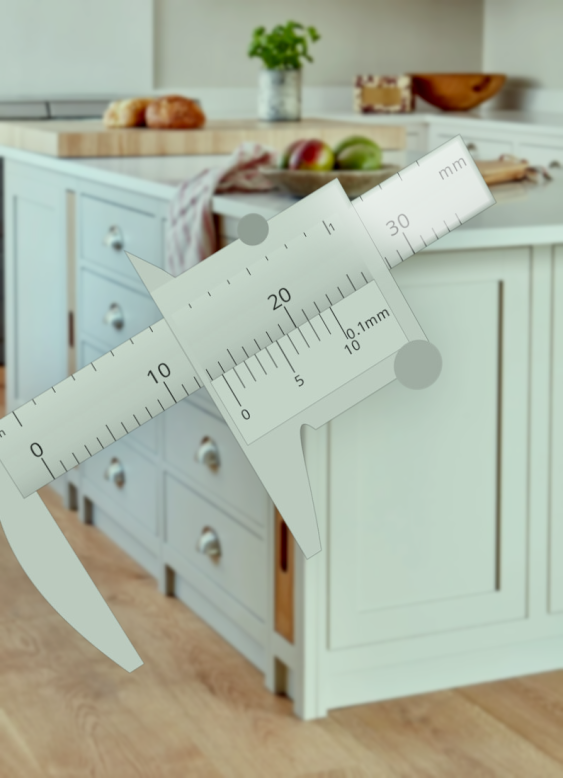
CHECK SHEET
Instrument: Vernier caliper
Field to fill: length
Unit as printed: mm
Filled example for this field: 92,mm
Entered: 13.8,mm
